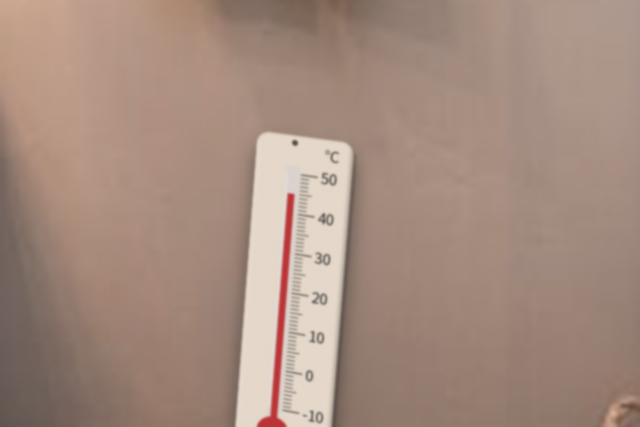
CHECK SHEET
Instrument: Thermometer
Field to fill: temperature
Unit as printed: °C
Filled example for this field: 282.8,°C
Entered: 45,°C
